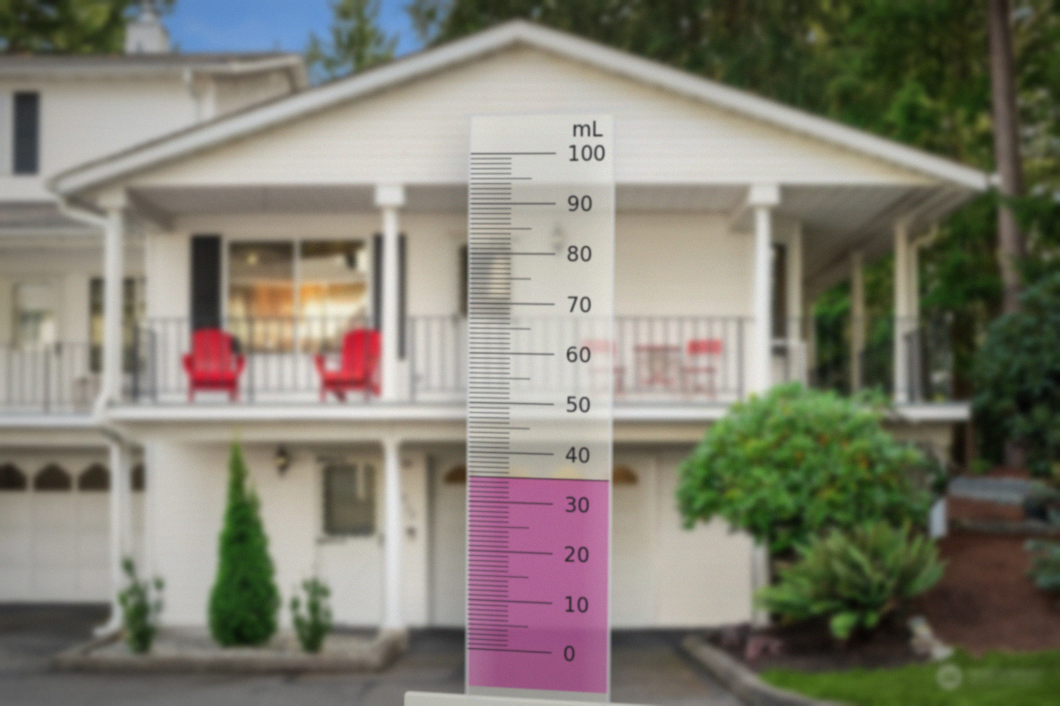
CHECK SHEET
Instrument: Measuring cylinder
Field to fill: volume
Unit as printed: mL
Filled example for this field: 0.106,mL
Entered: 35,mL
